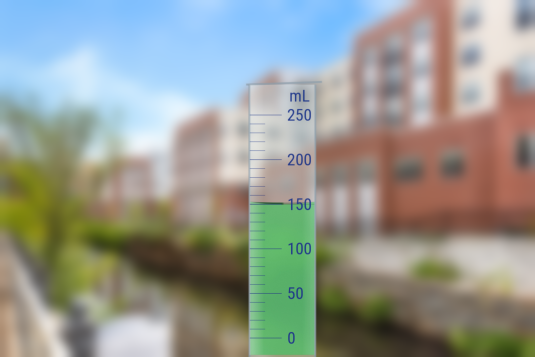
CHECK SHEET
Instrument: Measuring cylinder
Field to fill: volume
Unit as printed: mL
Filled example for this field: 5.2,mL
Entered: 150,mL
